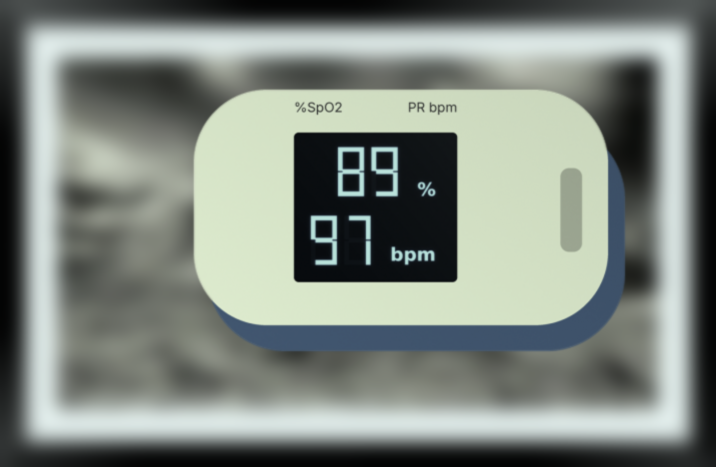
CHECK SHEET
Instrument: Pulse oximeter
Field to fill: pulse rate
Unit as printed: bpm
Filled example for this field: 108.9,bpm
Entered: 97,bpm
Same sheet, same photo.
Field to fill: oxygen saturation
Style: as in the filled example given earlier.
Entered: 89,%
